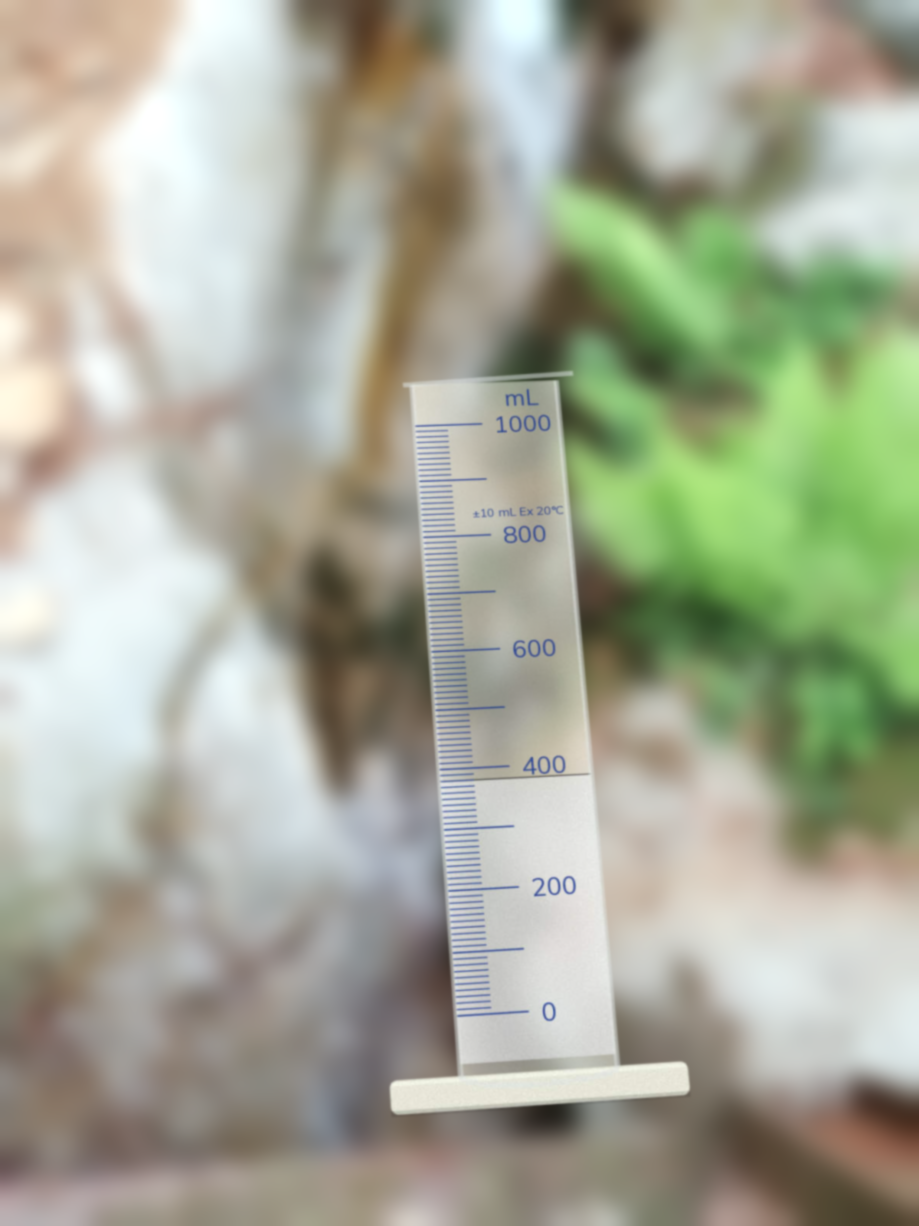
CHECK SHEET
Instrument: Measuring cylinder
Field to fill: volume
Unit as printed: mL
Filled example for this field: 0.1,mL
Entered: 380,mL
